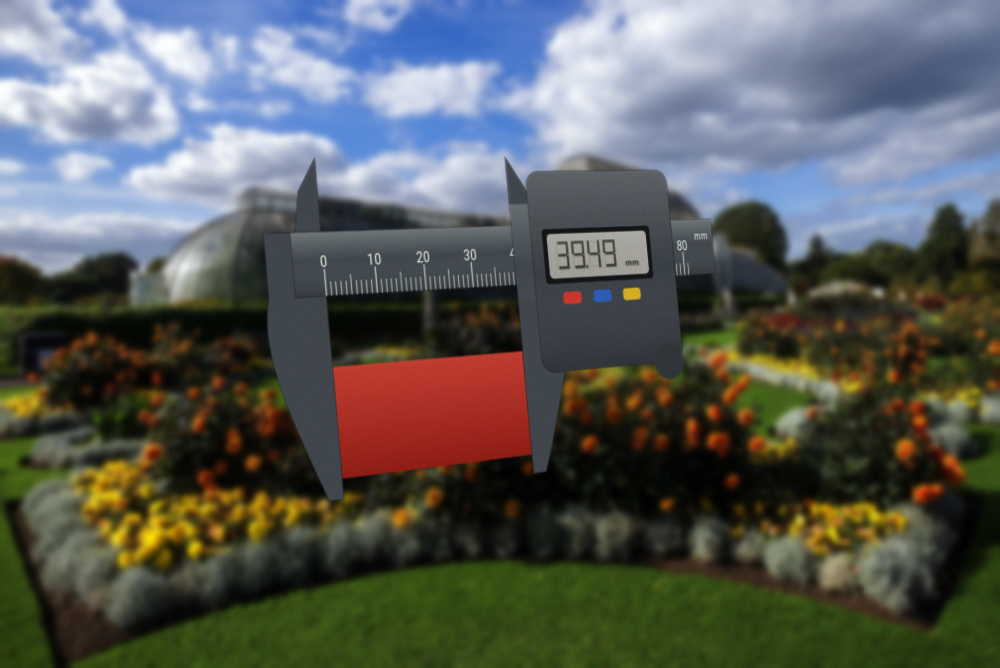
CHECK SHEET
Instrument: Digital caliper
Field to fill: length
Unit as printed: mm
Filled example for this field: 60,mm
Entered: 39.49,mm
